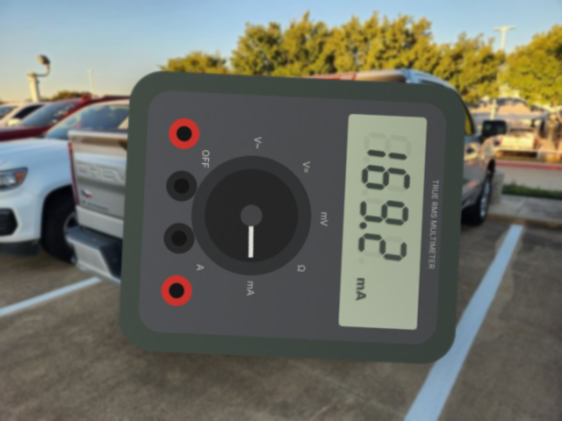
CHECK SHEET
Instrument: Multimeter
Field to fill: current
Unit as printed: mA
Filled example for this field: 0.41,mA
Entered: 169.2,mA
